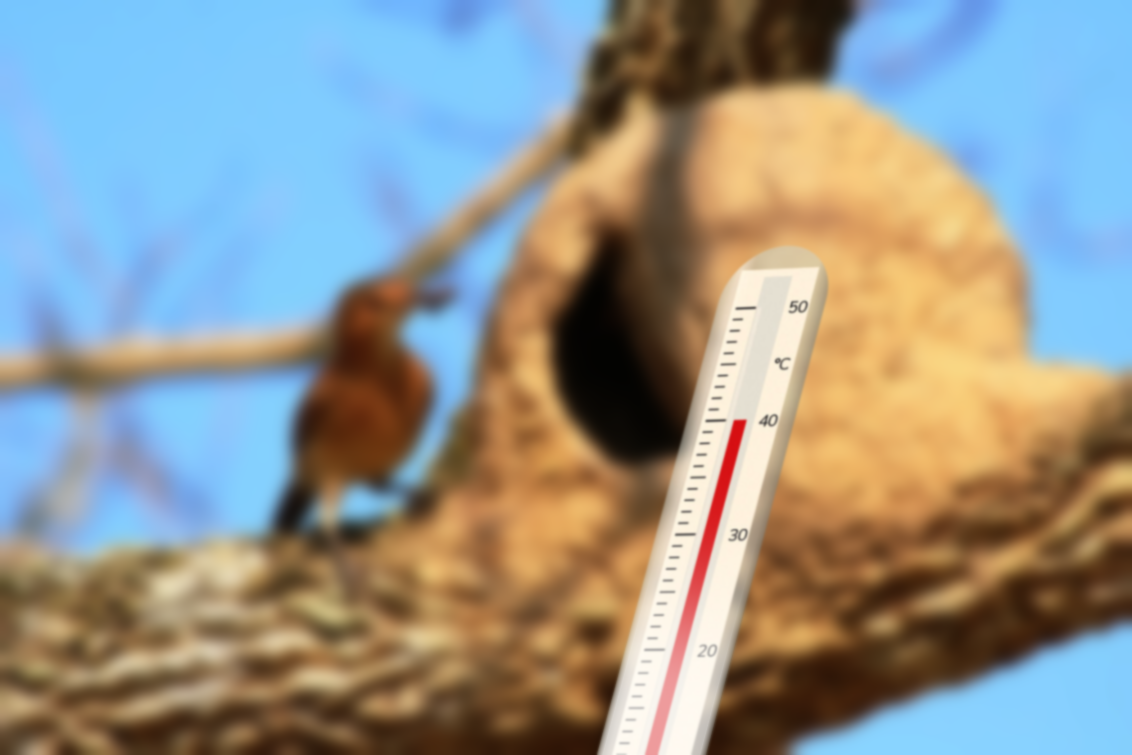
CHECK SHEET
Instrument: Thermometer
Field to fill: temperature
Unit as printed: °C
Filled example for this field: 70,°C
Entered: 40,°C
